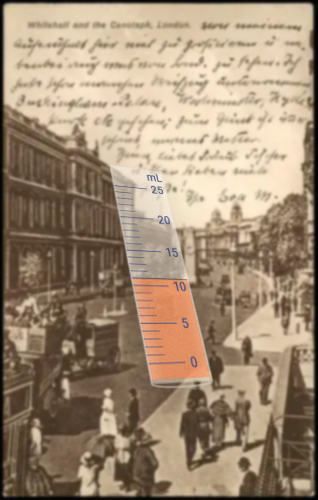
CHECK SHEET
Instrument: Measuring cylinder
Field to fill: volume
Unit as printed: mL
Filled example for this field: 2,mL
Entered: 11,mL
